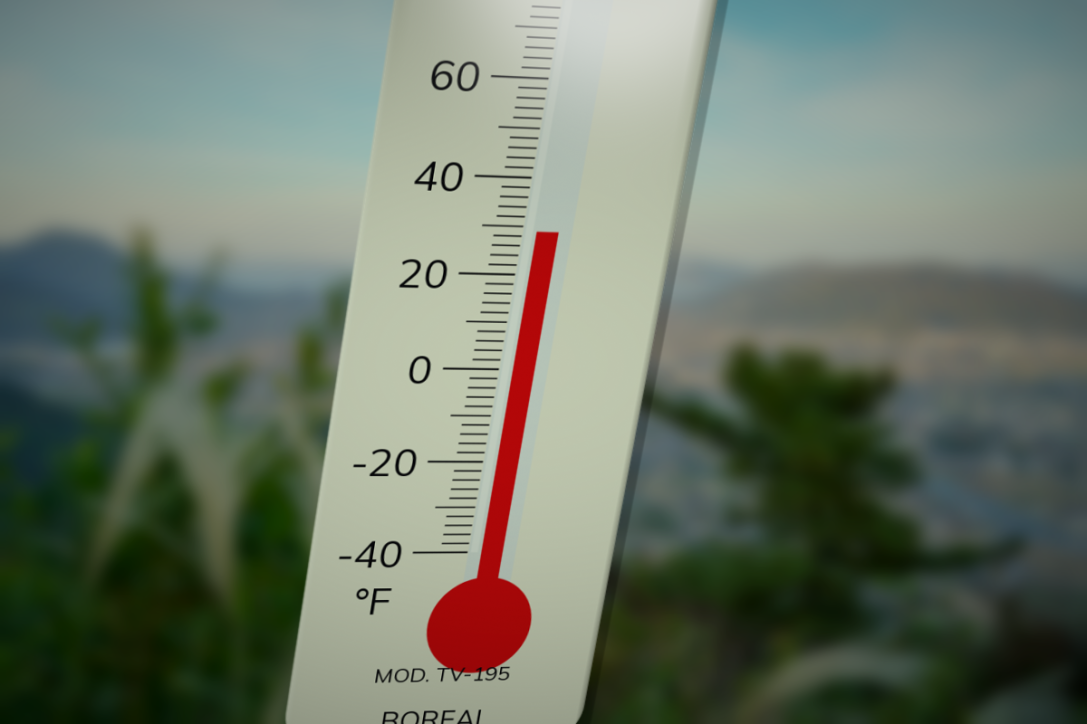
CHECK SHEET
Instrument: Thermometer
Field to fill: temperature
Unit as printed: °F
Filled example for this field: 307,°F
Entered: 29,°F
